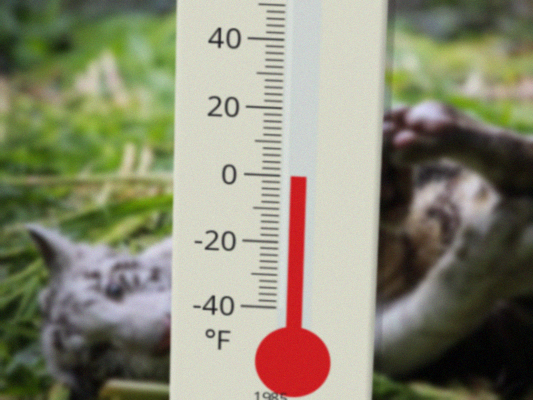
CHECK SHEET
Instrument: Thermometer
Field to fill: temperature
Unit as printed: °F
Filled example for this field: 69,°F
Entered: 0,°F
